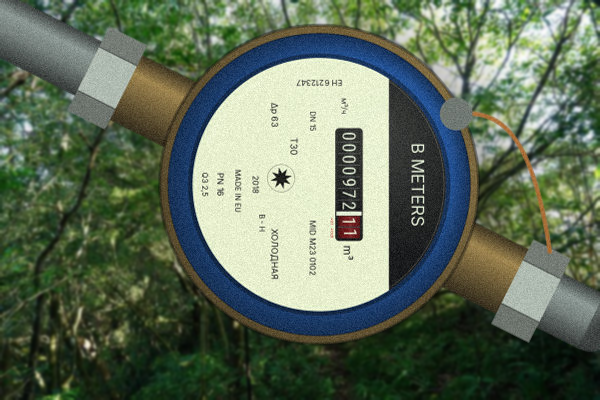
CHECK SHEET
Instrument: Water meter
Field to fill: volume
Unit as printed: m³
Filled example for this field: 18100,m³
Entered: 972.11,m³
